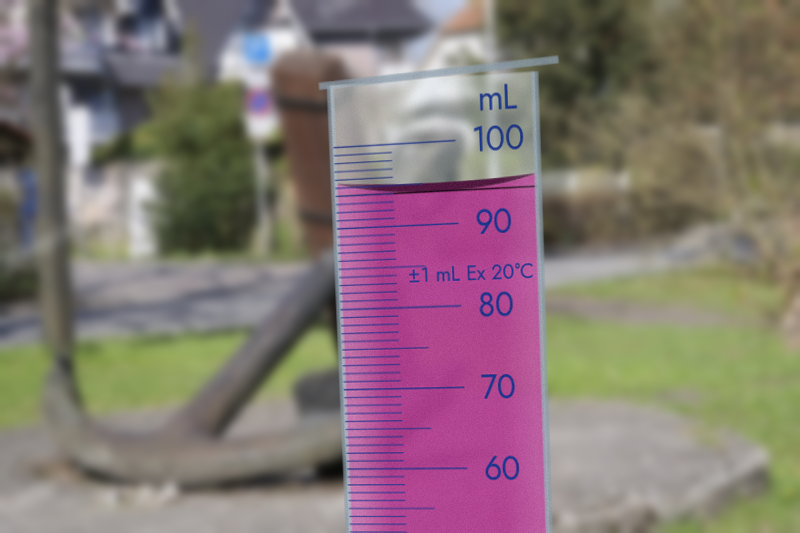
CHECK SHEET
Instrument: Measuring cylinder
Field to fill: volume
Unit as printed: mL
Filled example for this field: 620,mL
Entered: 94,mL
